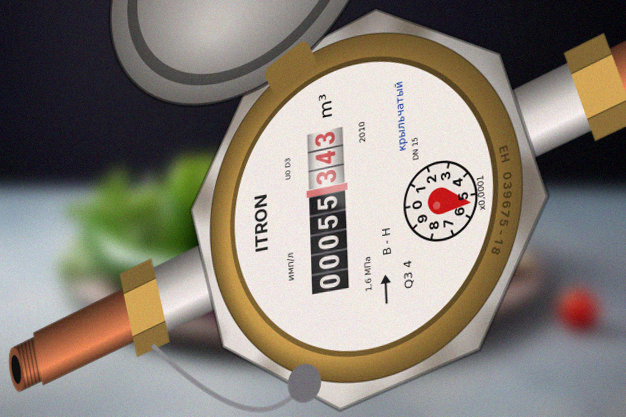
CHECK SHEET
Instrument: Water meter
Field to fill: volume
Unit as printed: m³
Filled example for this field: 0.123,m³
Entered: 55.3435,m³
